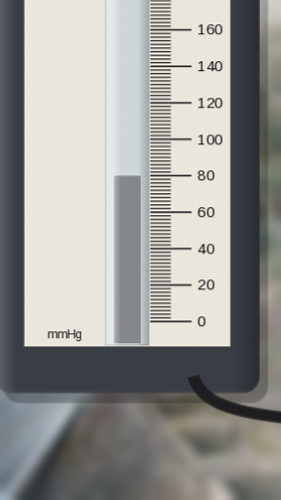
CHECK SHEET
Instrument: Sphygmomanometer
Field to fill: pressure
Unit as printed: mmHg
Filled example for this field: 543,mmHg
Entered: 80,mmHg
